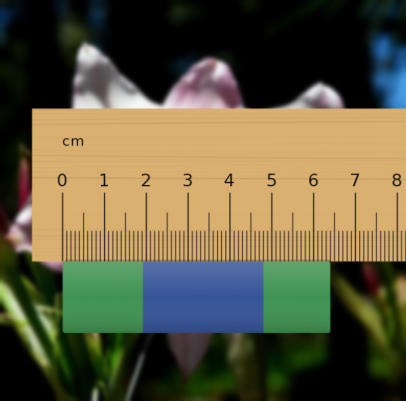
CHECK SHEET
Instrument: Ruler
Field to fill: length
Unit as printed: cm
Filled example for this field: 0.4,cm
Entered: 6.4,cm
